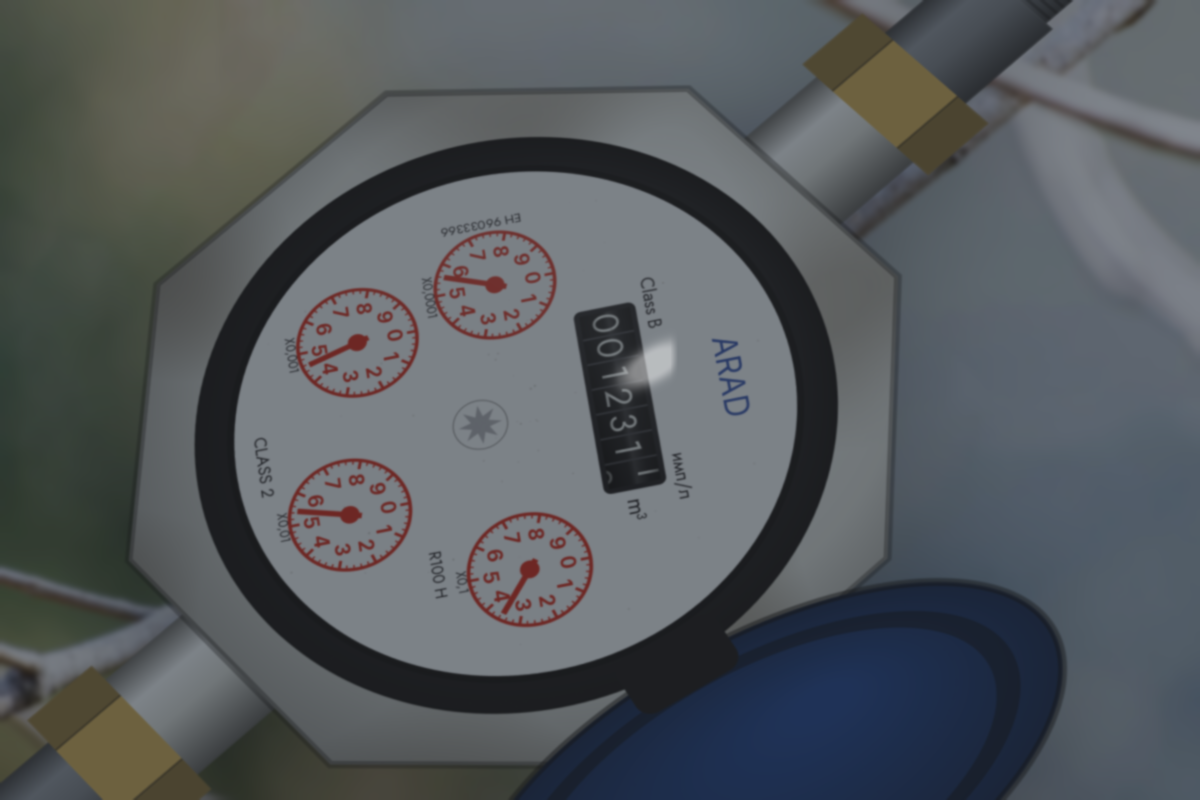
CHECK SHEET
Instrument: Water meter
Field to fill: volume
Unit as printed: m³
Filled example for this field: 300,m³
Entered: 12311.3545,m³
